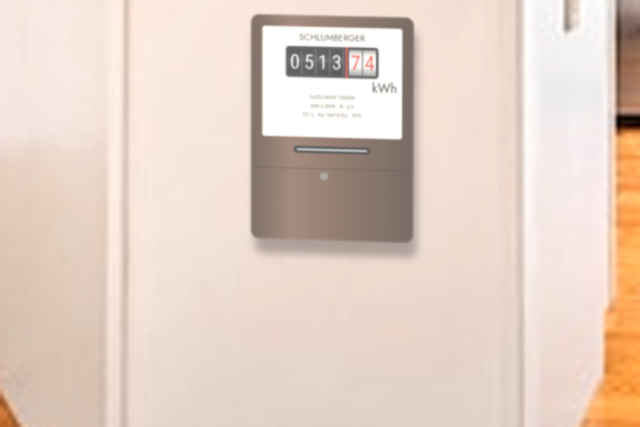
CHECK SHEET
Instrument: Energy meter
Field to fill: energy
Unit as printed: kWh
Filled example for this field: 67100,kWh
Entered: 513.74,kWh
